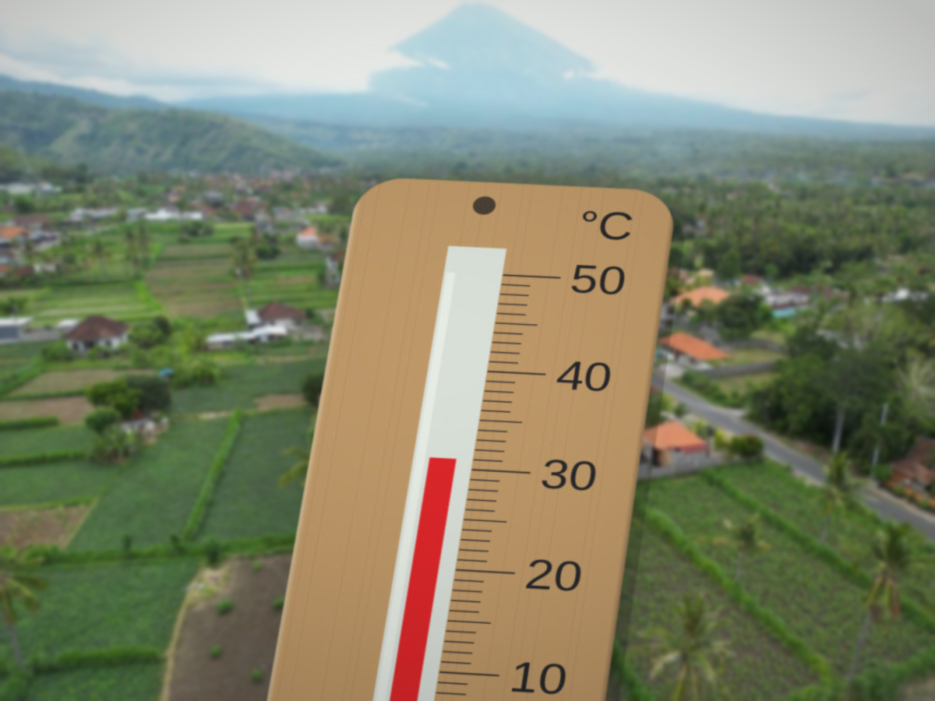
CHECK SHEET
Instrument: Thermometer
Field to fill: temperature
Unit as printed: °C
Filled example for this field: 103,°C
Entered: 31,°C
